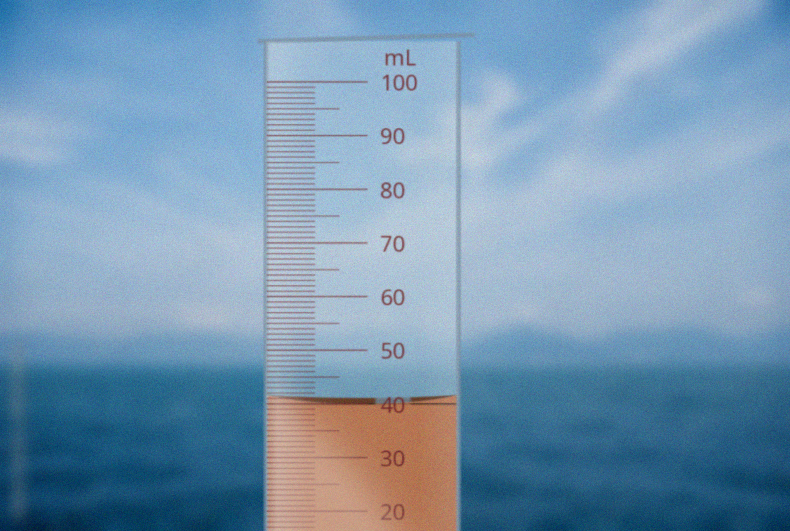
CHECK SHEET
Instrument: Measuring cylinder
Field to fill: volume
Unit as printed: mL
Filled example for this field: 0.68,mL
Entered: 40,mL
